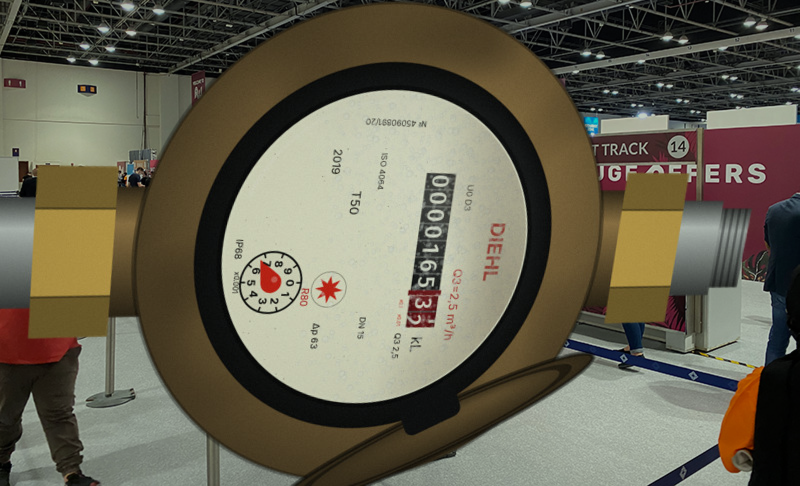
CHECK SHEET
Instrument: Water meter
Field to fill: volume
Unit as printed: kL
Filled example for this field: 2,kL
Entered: 165.316,kL
